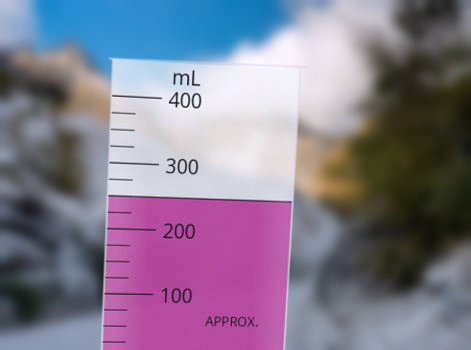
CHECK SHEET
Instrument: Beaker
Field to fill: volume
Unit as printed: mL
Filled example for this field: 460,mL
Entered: 250,mL
